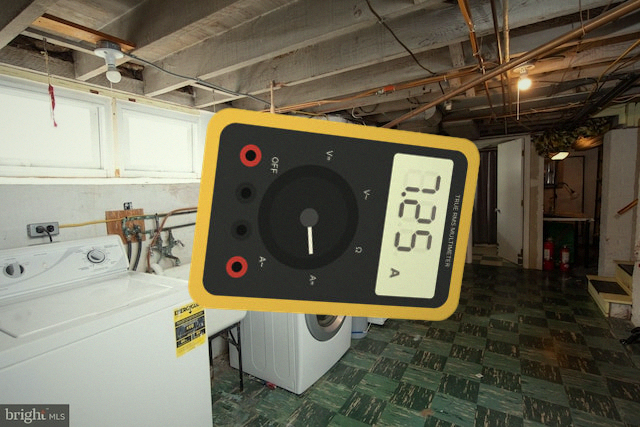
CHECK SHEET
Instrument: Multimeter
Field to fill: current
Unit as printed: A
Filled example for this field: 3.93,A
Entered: 7.25,A
